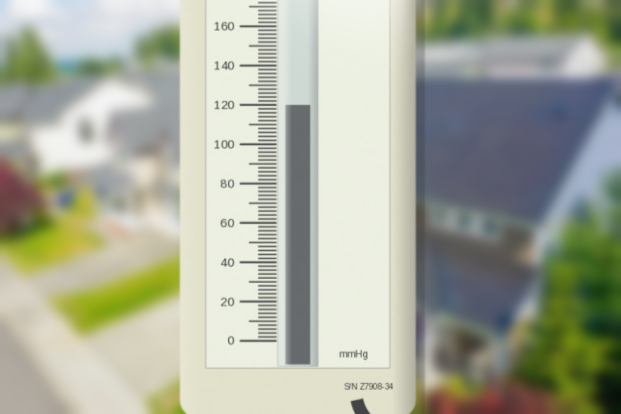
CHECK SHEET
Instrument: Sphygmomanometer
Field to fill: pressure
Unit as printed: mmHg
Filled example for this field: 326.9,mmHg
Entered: 120,mmHg
